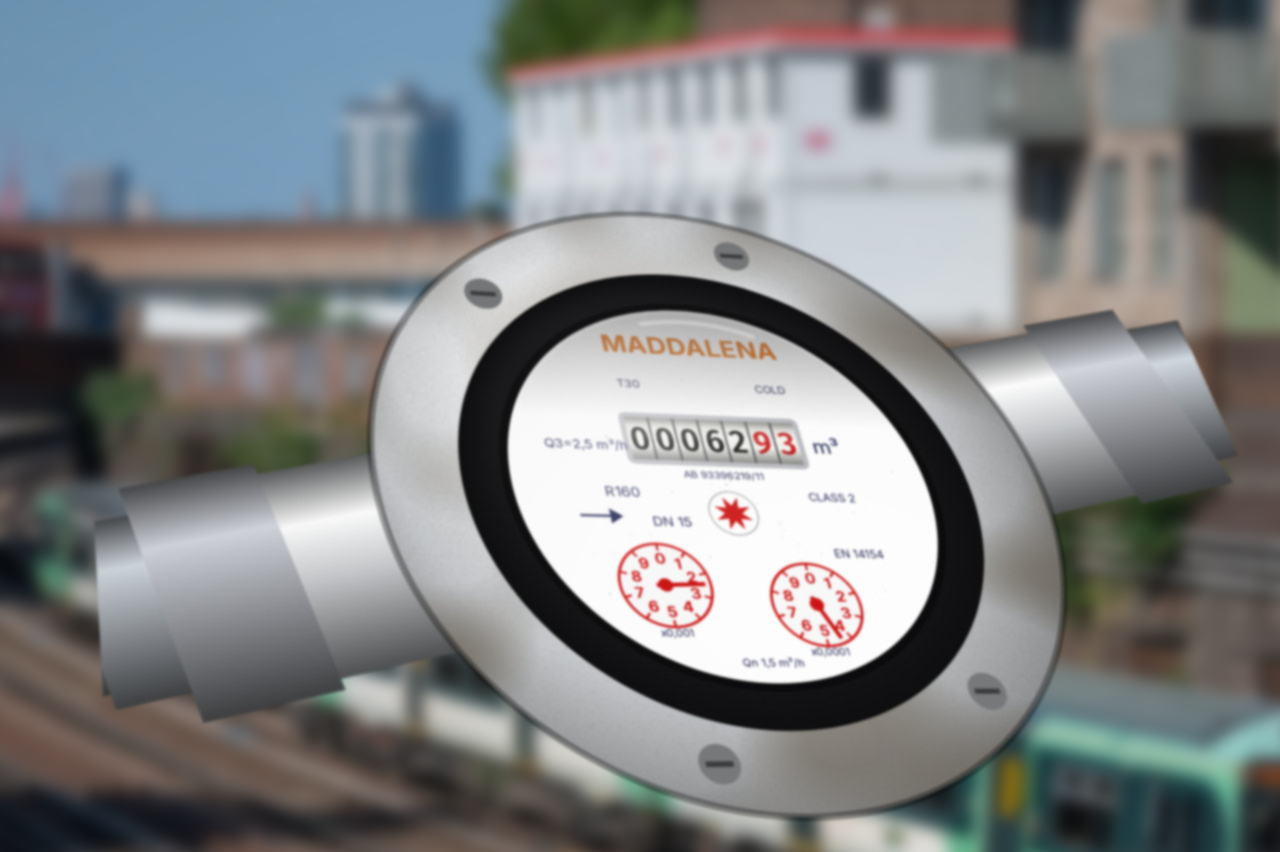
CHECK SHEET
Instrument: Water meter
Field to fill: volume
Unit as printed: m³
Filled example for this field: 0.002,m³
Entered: 62.9324,m³
